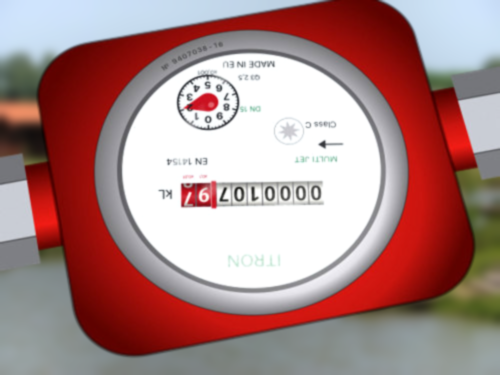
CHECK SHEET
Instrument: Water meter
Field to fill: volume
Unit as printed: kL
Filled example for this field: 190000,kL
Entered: 107.972,kL
